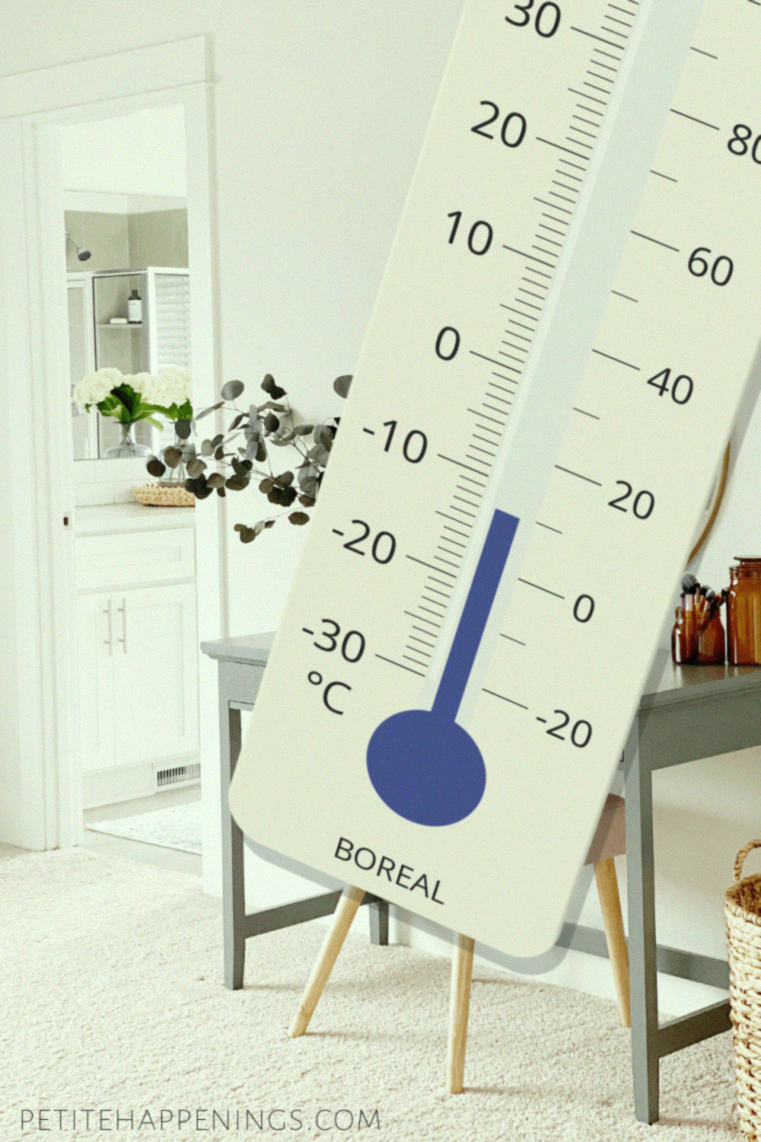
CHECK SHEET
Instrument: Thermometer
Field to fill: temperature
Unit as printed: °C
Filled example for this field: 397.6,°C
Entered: -12.5,°C
